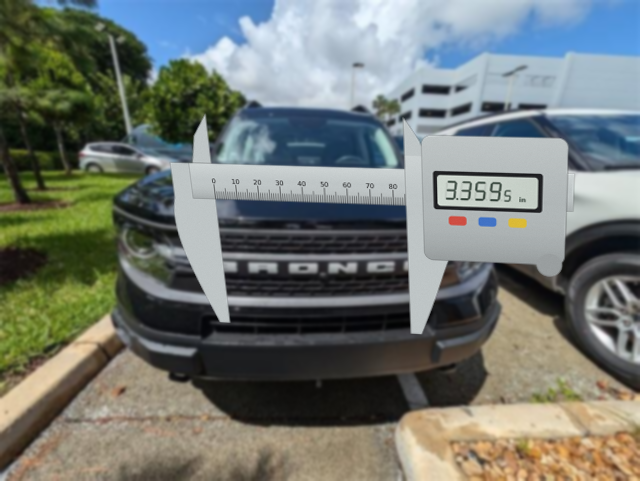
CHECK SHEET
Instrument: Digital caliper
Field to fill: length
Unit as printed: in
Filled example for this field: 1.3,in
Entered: 3.3595,in
